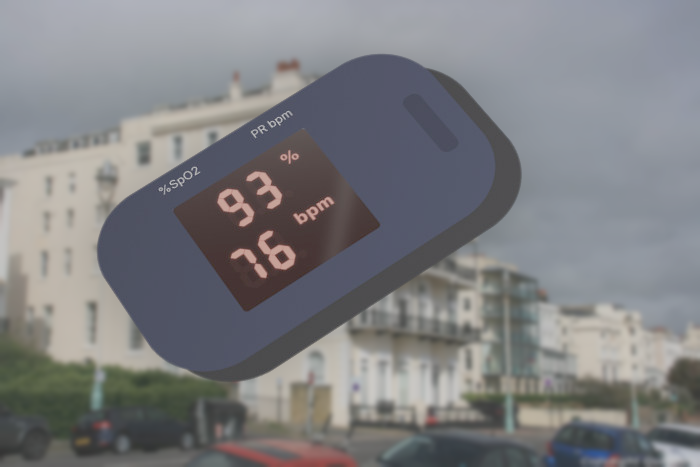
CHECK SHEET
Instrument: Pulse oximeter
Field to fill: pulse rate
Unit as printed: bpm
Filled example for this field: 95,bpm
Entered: 76,bpm
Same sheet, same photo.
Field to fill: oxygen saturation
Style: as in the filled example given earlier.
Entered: 93,%
